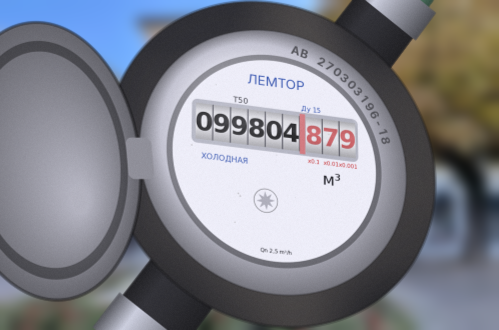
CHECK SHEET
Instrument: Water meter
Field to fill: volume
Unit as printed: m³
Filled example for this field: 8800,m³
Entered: 99804.879,m³
